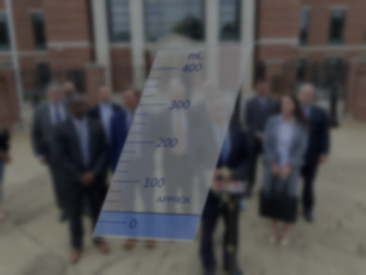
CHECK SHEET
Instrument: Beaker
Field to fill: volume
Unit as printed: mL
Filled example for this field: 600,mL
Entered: 25,mL
